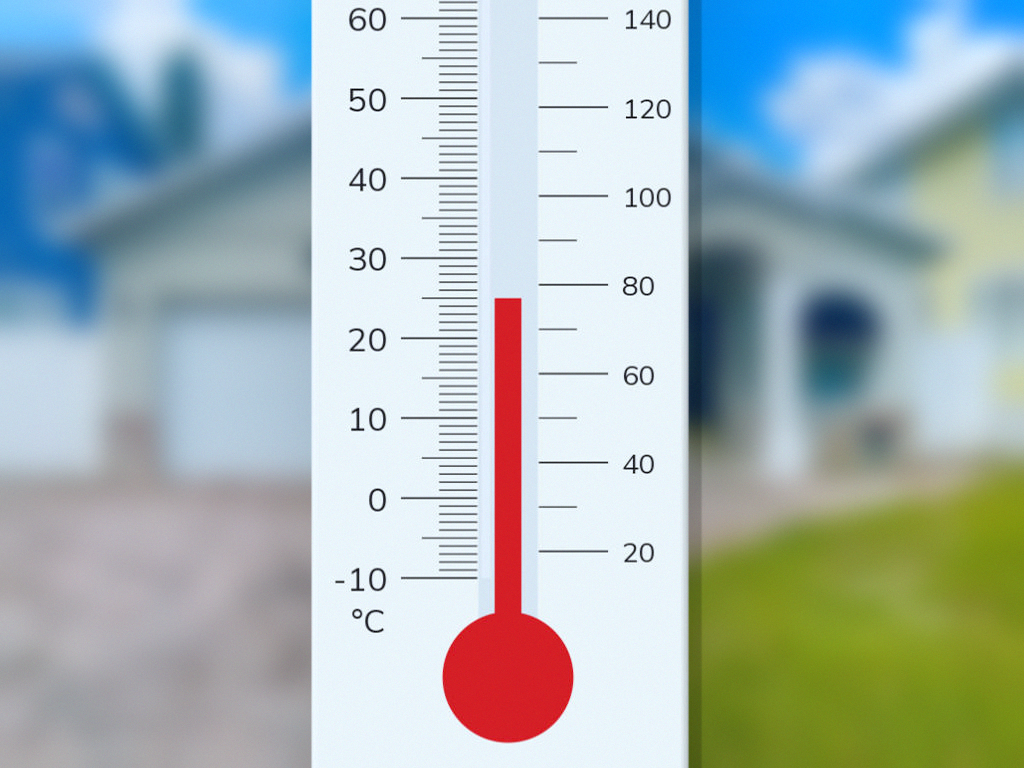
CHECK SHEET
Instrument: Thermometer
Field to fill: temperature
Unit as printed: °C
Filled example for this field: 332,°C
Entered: 25,°C
